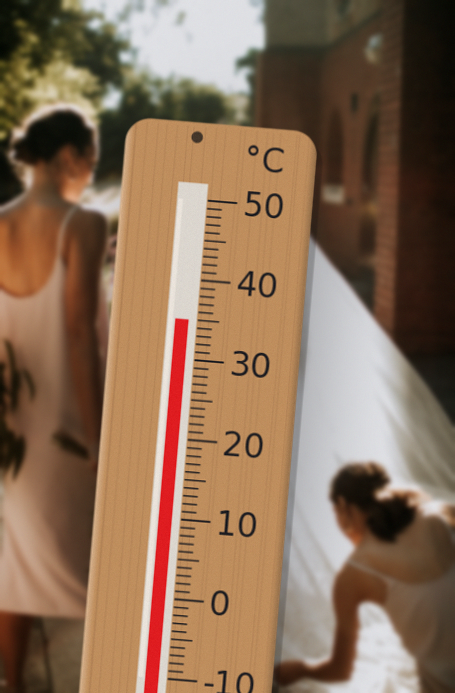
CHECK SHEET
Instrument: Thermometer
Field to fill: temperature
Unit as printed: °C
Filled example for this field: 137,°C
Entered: 35,°C
